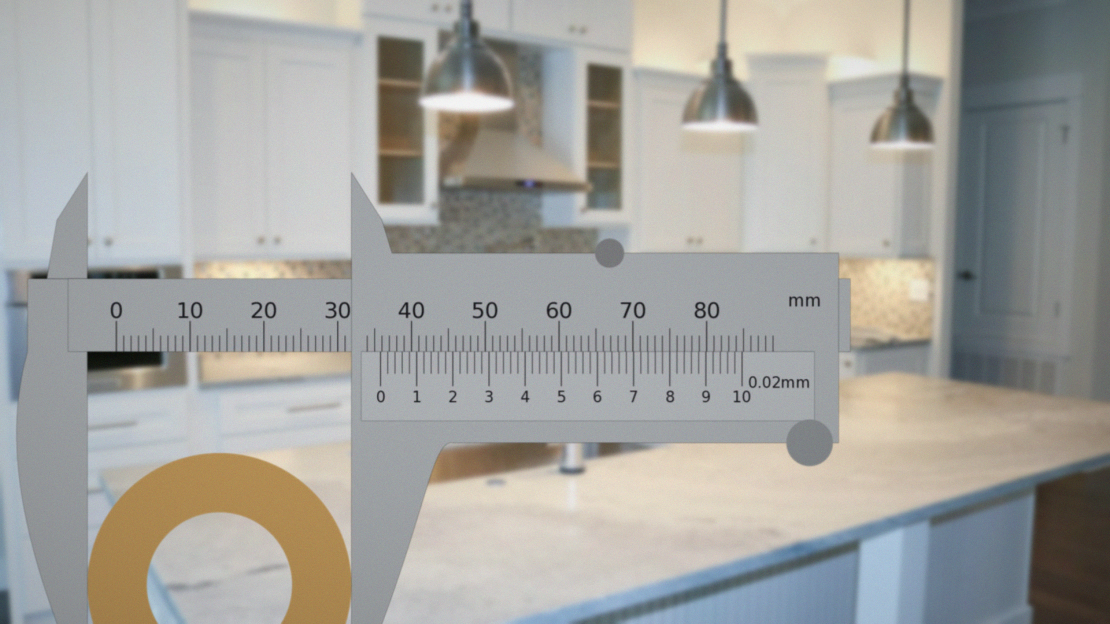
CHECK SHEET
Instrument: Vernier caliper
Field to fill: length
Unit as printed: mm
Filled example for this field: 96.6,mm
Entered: 35.8,mm
